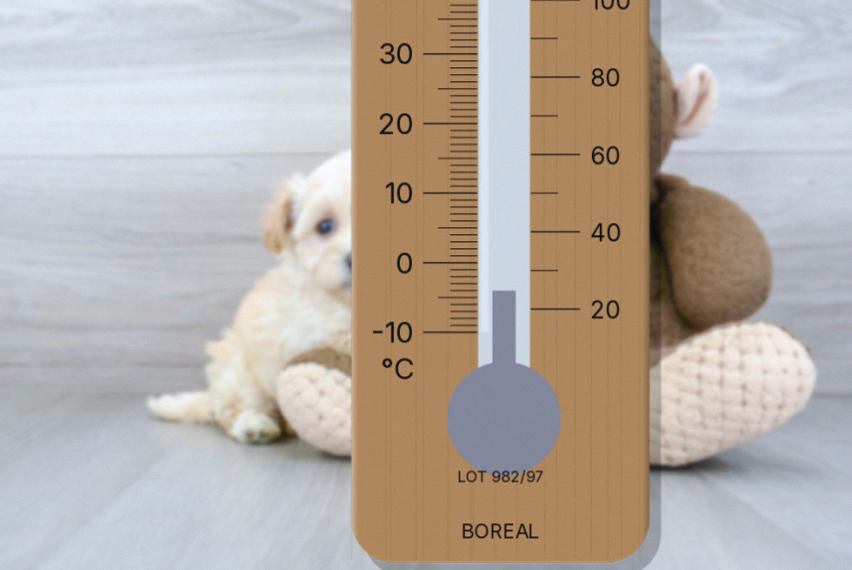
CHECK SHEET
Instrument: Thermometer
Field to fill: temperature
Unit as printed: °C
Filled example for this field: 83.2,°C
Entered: -4,°C
